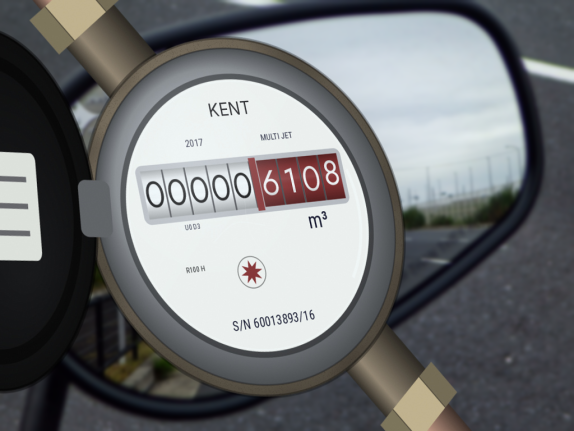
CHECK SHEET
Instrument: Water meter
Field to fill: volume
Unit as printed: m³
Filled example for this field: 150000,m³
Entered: 0.6108,m³
